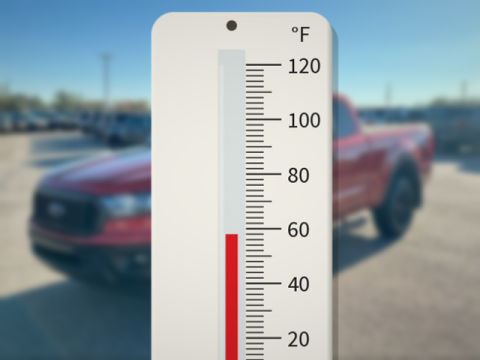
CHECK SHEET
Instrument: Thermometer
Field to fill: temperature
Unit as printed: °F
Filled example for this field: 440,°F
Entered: 58,°F
